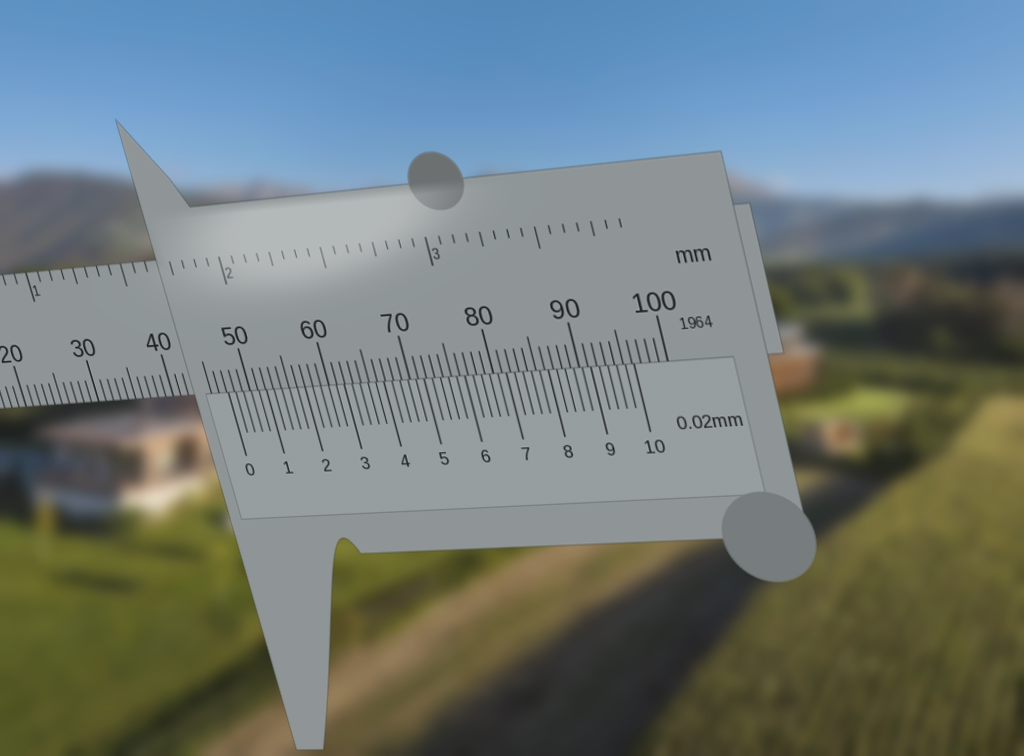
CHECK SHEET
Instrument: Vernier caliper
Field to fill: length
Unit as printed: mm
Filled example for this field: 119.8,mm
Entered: 47.2,mm
